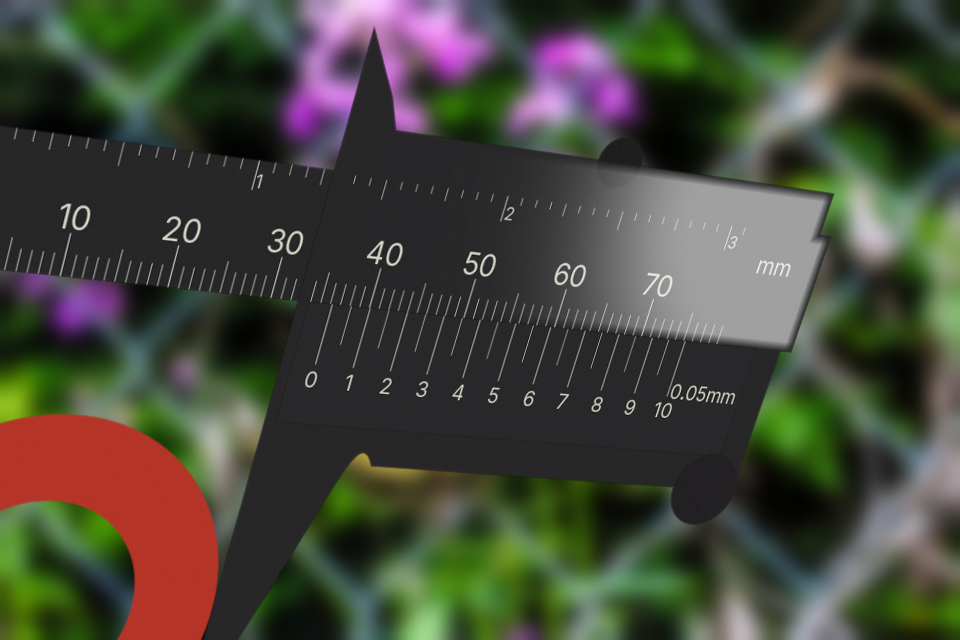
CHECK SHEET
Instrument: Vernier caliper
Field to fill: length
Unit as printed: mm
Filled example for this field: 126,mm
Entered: 36.2,mm
